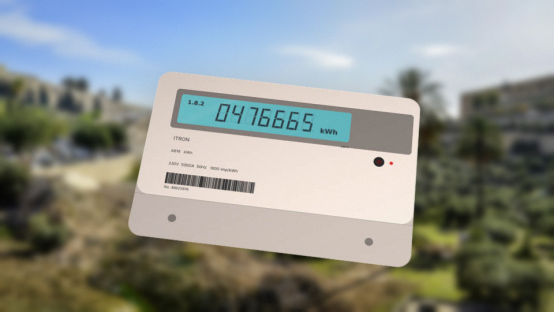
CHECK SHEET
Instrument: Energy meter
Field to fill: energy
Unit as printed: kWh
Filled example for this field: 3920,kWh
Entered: 476665,kWh
